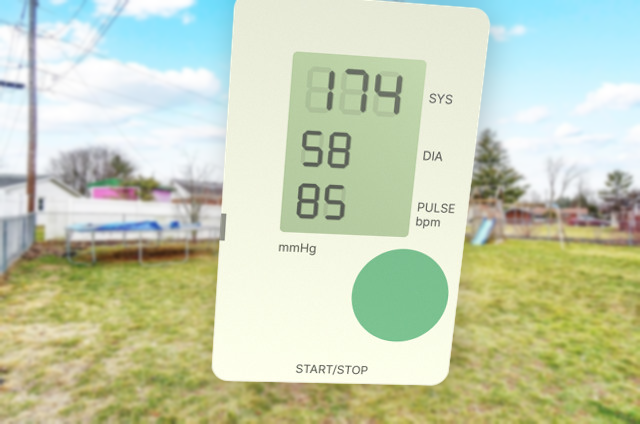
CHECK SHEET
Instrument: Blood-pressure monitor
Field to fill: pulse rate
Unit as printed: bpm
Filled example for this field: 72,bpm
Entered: 85,bpm
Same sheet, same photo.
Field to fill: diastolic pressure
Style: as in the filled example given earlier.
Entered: 58,mmHg
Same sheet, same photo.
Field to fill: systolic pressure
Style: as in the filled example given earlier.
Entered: 174,mmHg
